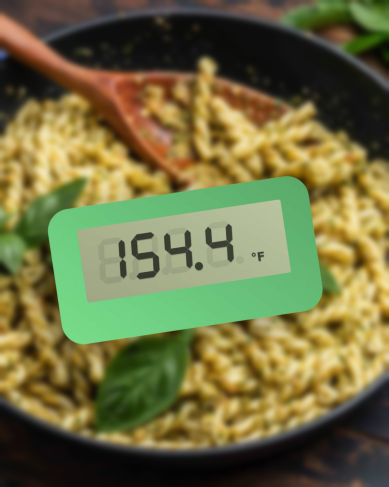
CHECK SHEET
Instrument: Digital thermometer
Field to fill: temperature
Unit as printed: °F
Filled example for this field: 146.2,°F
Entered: 154.4,°F
